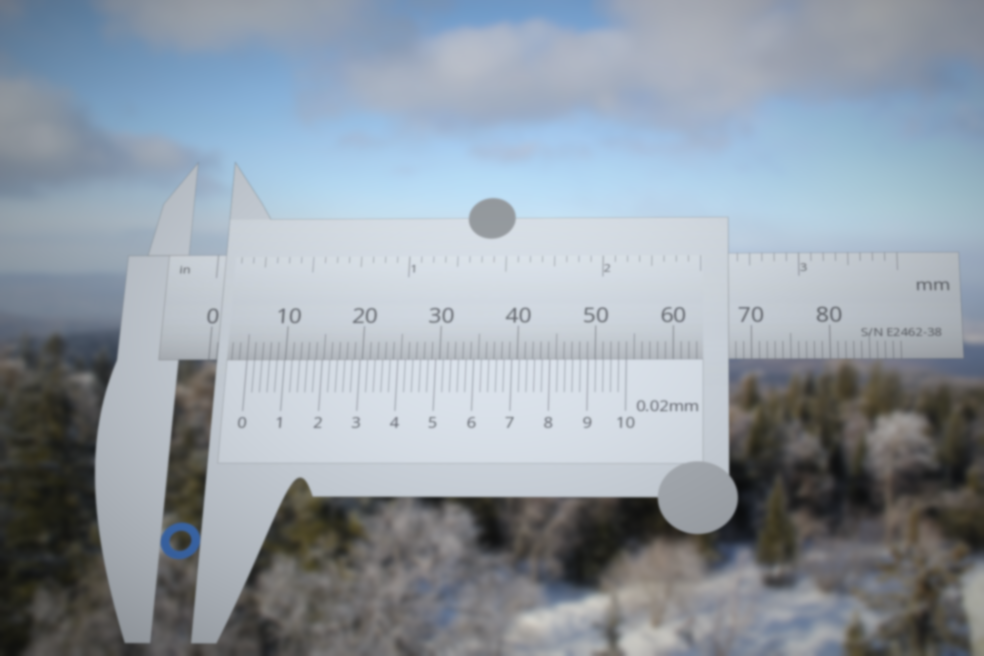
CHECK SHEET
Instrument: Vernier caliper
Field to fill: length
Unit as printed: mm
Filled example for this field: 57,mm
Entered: 5.0,mm
